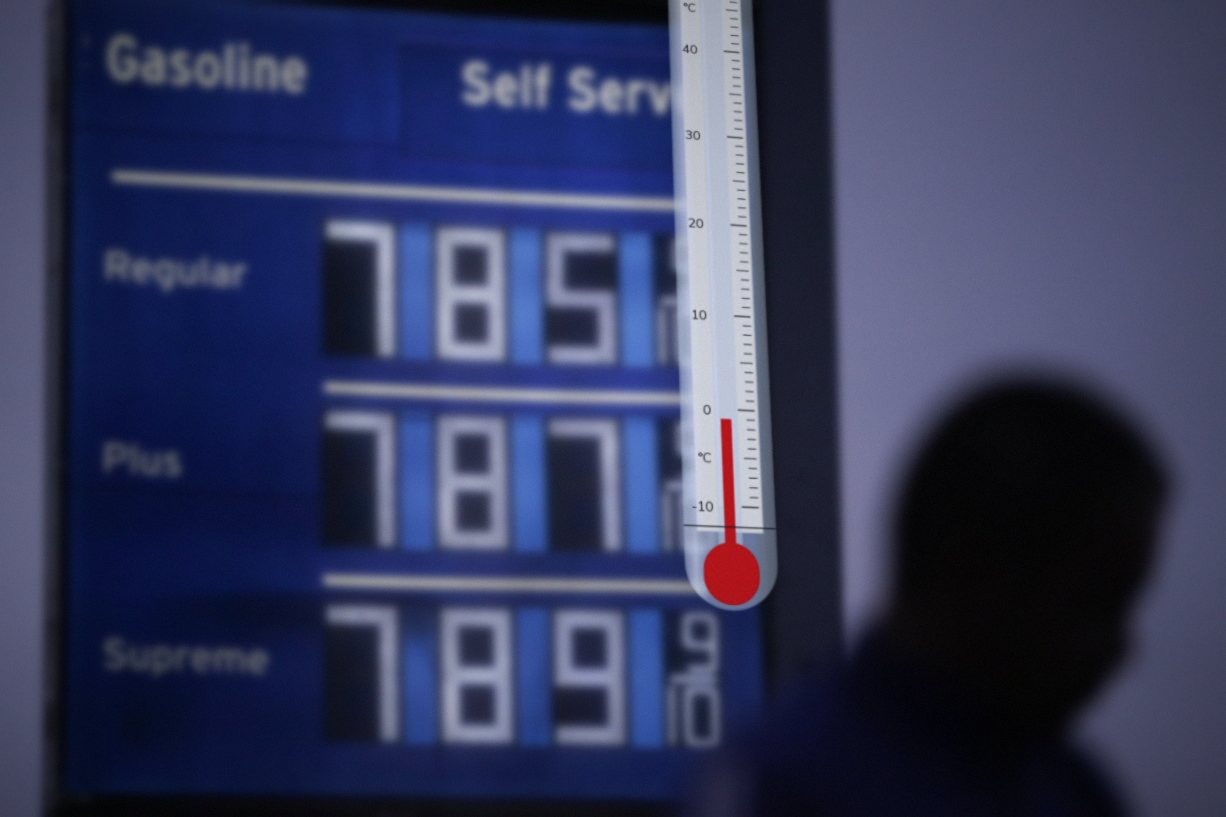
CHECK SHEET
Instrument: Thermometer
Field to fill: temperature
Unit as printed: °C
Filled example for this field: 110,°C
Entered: -1,°C
